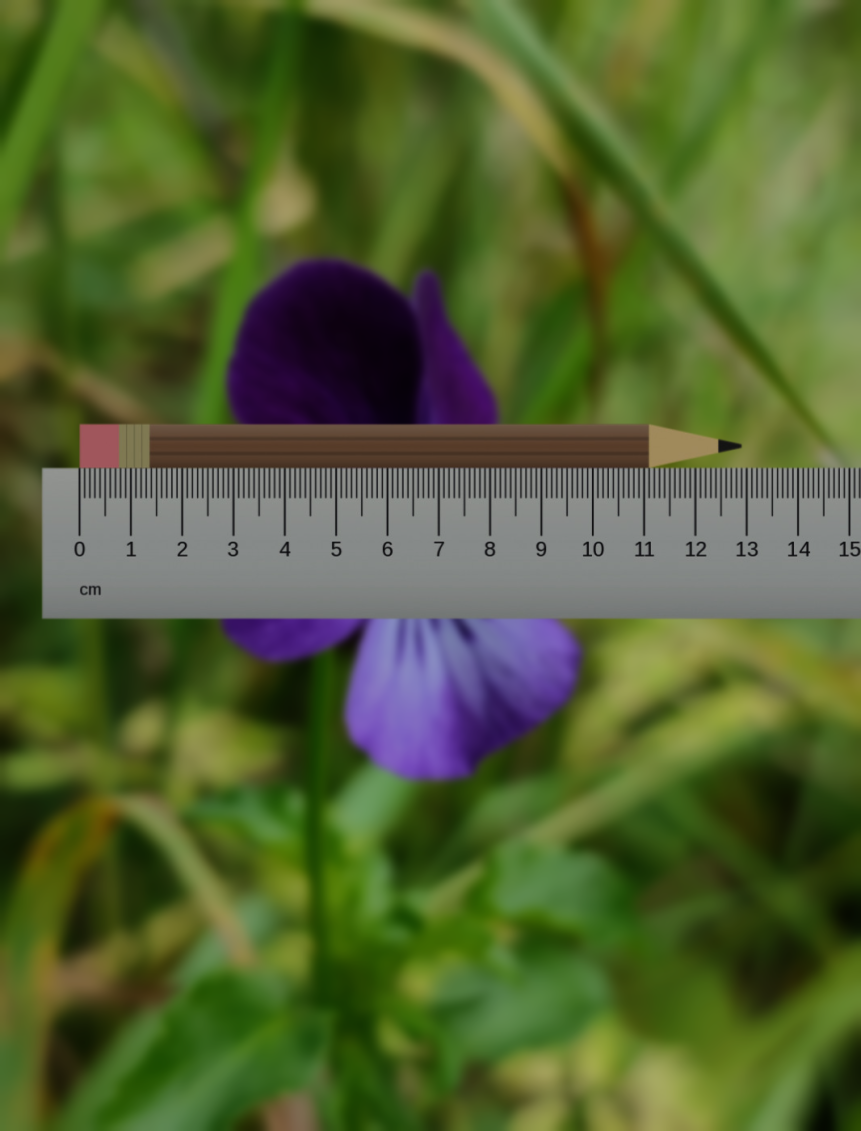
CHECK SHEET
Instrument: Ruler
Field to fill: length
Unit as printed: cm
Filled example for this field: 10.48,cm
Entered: 12.9,cm
